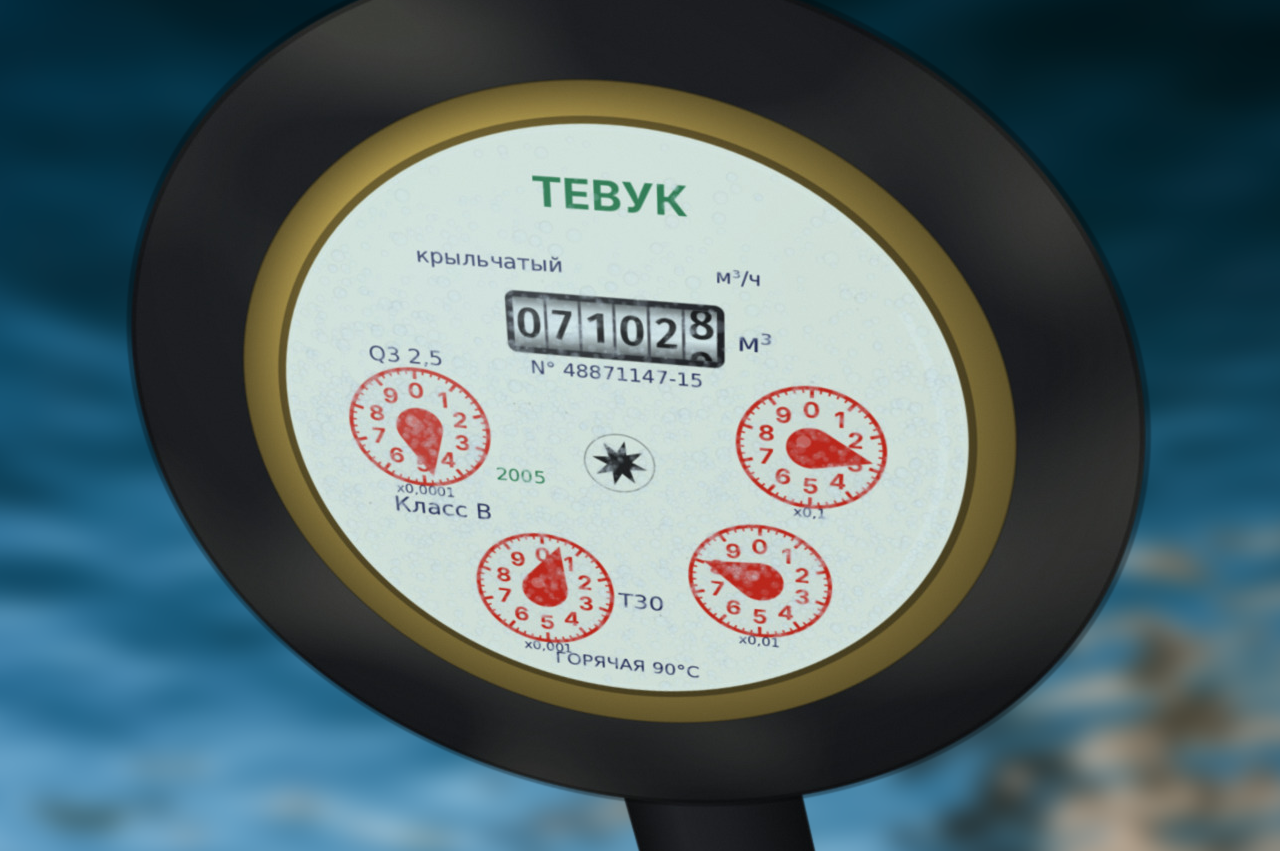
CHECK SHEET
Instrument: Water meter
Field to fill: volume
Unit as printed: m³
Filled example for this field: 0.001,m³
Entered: 71028.2804,m³
